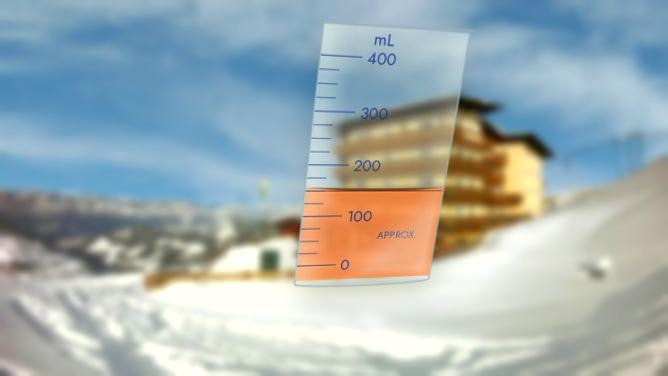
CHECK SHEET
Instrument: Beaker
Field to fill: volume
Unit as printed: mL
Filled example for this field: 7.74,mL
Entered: 150,mL
